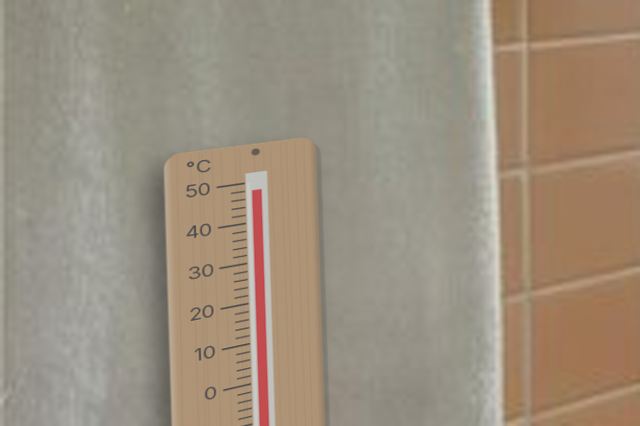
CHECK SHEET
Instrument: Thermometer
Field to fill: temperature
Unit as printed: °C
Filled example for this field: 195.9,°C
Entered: 48,°C
